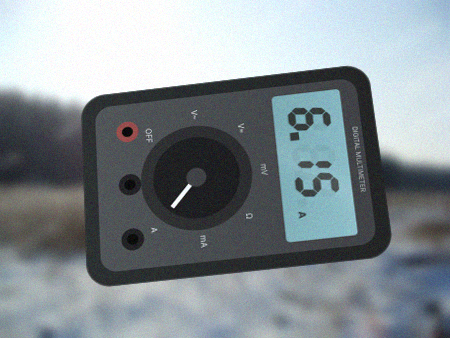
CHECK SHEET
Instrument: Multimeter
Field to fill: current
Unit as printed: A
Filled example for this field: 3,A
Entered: 6.15,A
